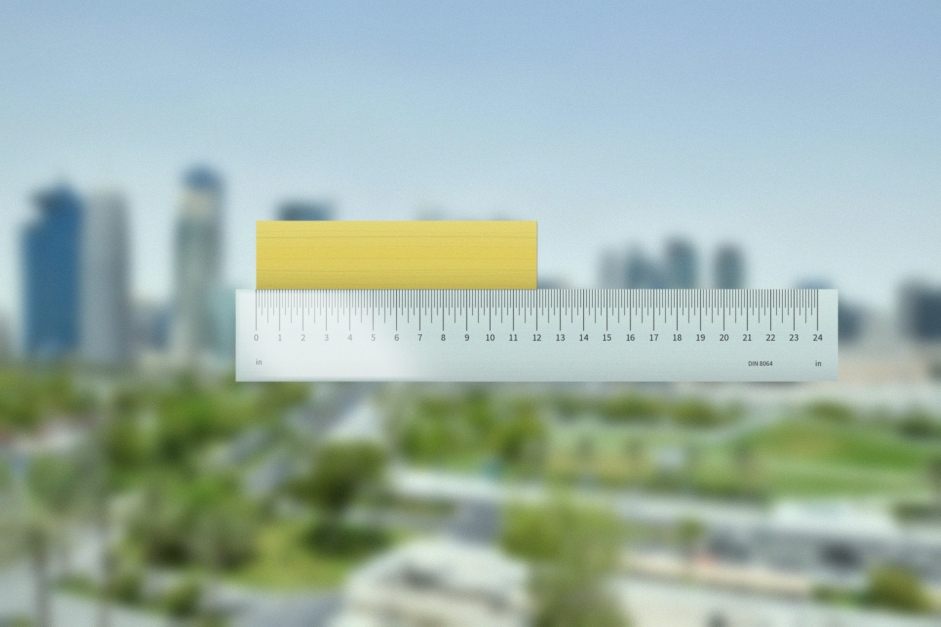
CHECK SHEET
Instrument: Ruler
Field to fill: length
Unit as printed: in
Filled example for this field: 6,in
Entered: 12,in
